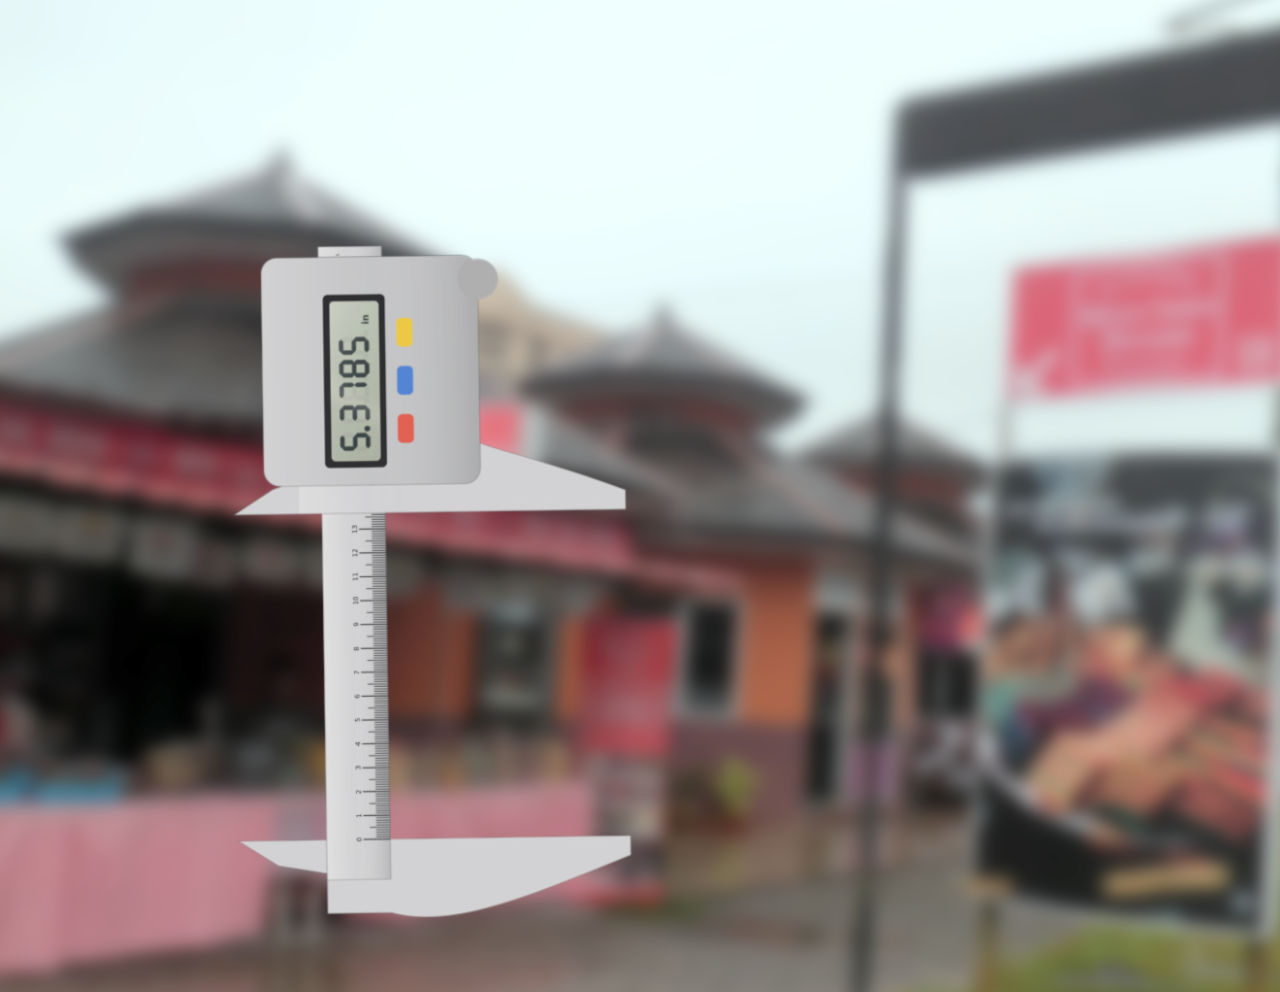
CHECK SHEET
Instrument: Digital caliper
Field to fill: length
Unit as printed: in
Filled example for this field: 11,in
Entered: 5.3785,in
